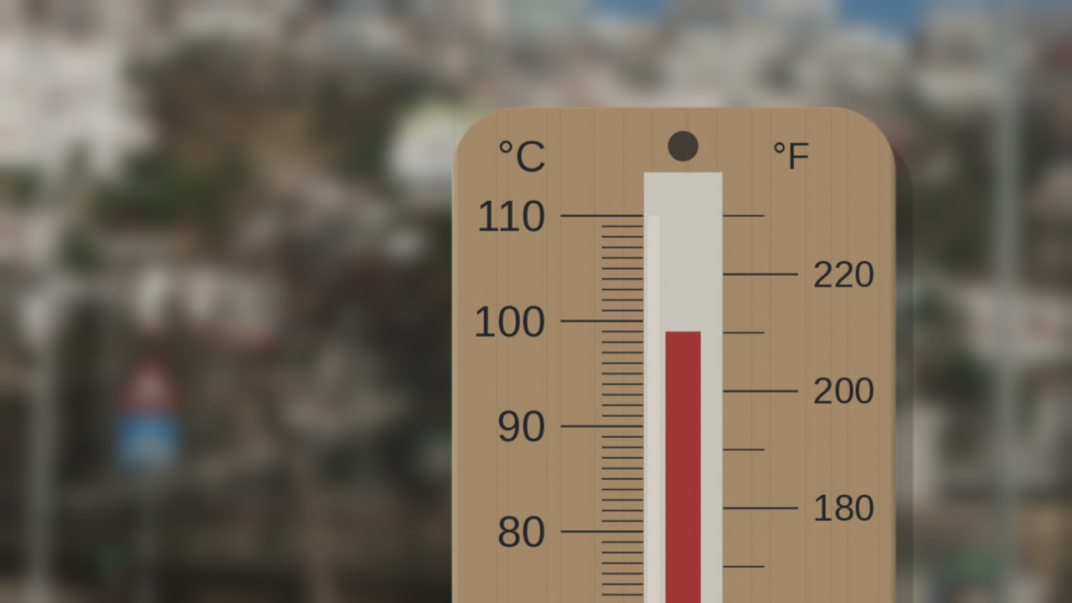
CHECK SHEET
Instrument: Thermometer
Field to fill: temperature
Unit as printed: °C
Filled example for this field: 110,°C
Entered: 99,°C
